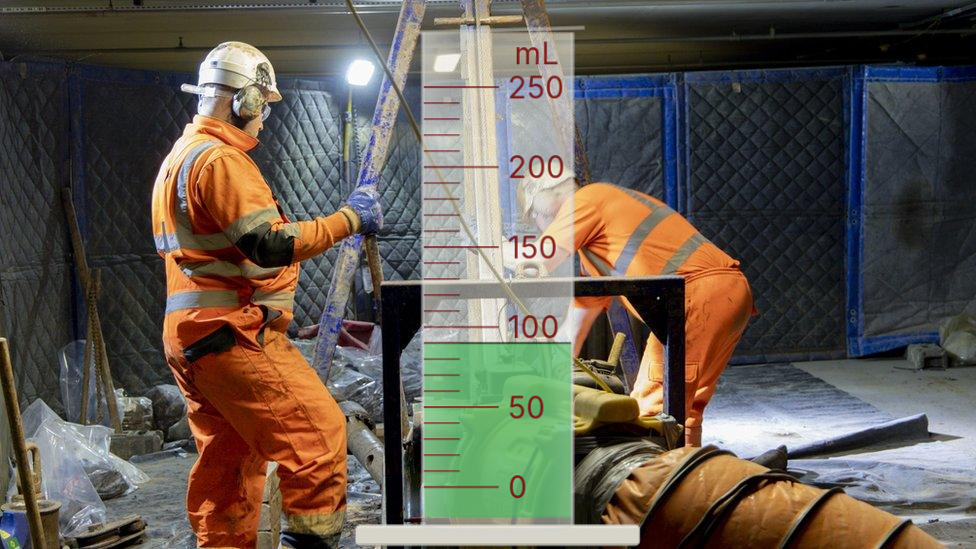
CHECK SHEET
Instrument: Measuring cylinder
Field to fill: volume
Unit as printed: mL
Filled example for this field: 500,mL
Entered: 90,mL
